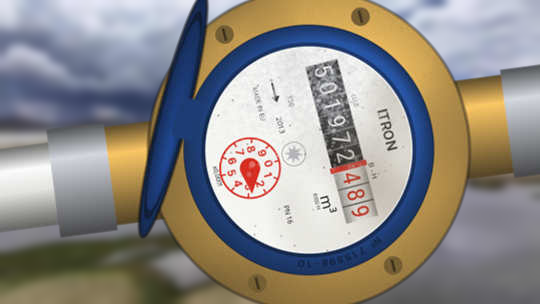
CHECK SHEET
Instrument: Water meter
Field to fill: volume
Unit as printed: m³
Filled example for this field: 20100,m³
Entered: 501972.4892,m³
